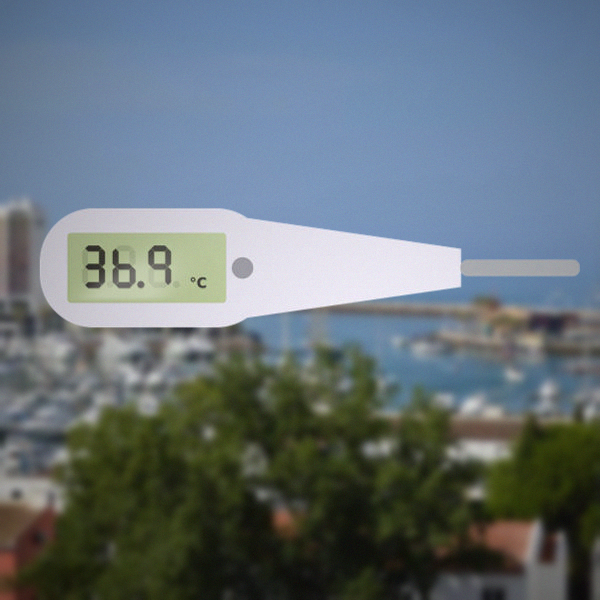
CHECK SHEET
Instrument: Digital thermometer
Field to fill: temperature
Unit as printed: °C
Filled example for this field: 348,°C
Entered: 36.9,°C
